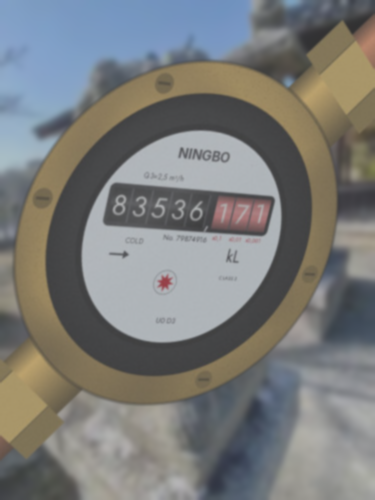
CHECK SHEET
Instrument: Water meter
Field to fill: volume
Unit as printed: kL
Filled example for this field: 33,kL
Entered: 83536.171,kL
